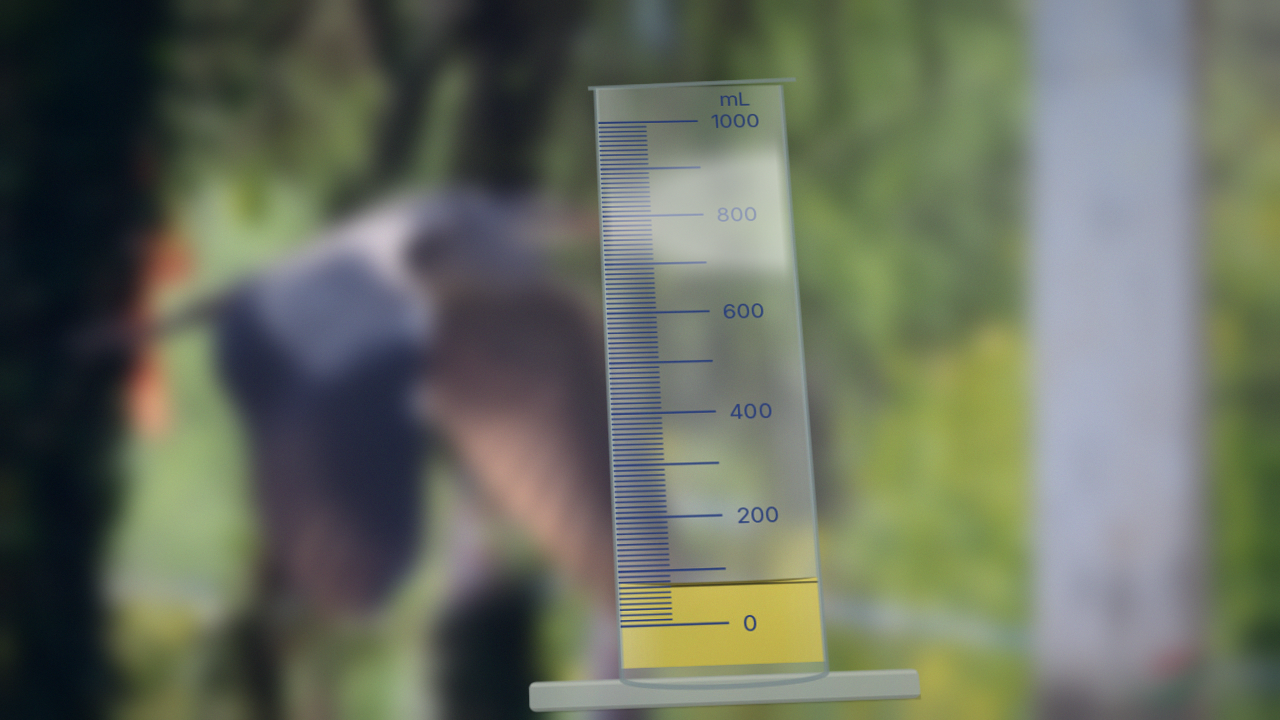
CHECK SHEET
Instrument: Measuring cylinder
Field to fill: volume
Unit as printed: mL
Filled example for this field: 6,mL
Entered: 70,mL
